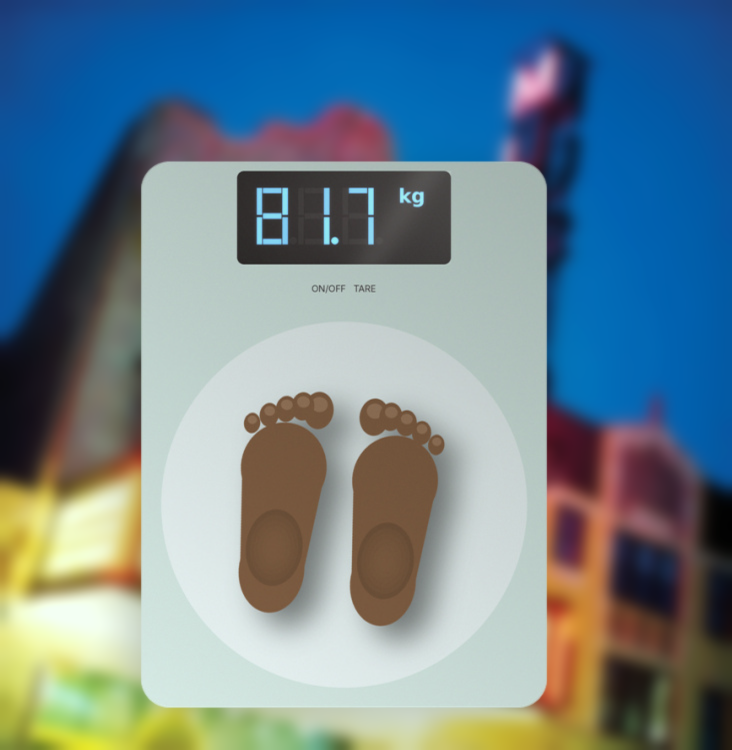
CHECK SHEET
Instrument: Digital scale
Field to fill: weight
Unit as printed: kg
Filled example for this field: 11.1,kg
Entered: 81.7,kg
